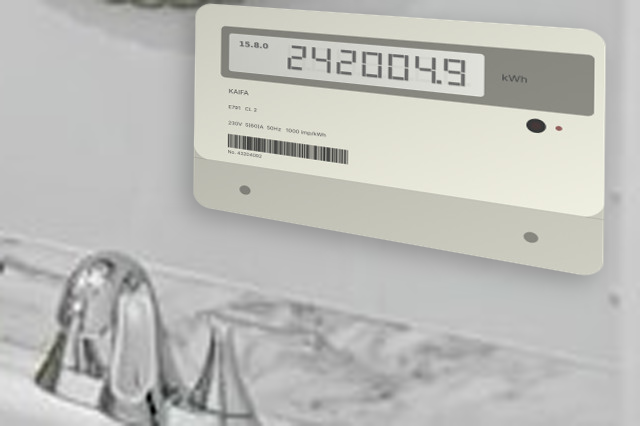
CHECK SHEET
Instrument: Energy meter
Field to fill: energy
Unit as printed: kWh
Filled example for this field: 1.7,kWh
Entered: 242004.9,kWh
